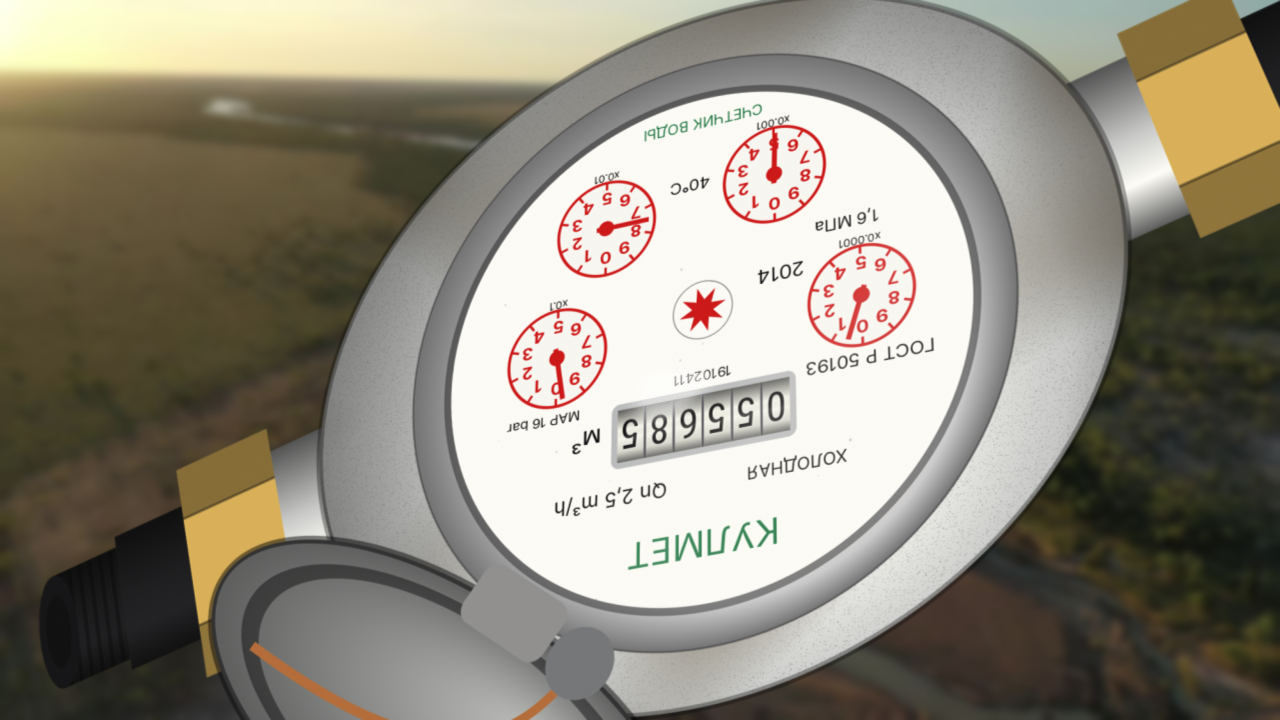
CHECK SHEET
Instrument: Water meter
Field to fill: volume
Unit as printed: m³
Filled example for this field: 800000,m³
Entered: 55684.9750,m³
